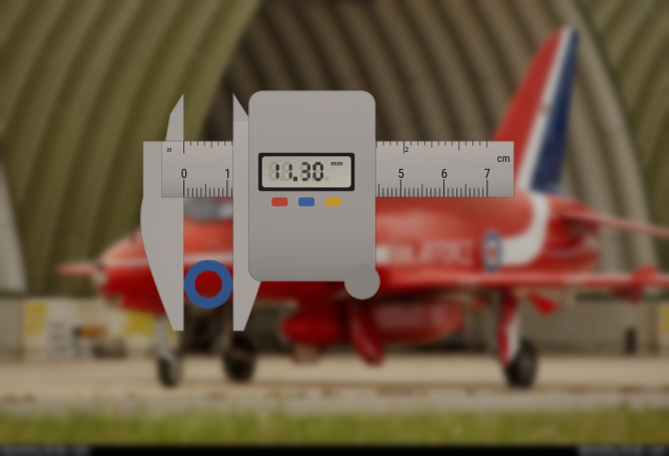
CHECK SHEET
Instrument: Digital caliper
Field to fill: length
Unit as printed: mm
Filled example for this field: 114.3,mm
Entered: 11.30,mm
